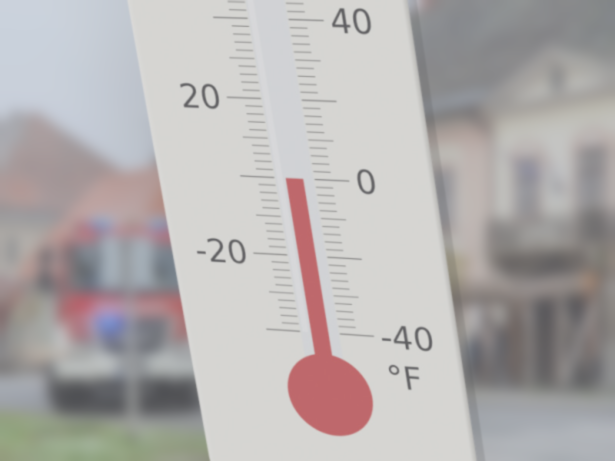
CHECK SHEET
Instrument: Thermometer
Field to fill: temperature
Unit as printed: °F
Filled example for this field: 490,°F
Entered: 0,°F
